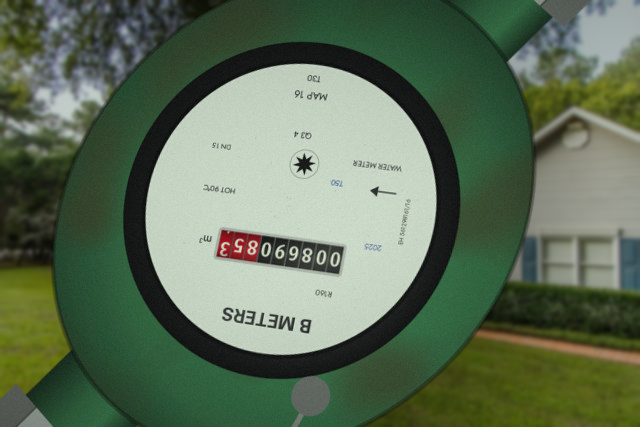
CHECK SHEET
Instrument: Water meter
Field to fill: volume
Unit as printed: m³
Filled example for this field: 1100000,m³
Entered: 8690.853,m³
